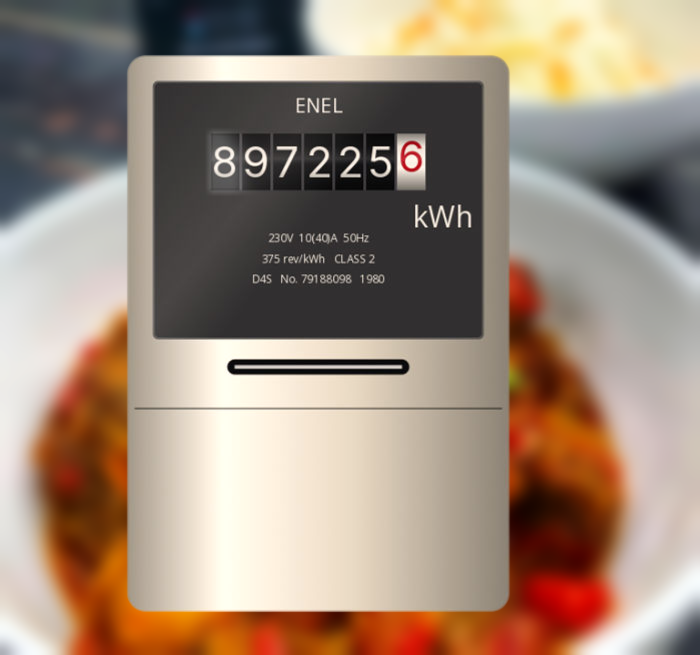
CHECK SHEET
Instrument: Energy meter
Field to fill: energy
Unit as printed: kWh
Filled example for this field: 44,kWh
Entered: 897225.6,kWh
